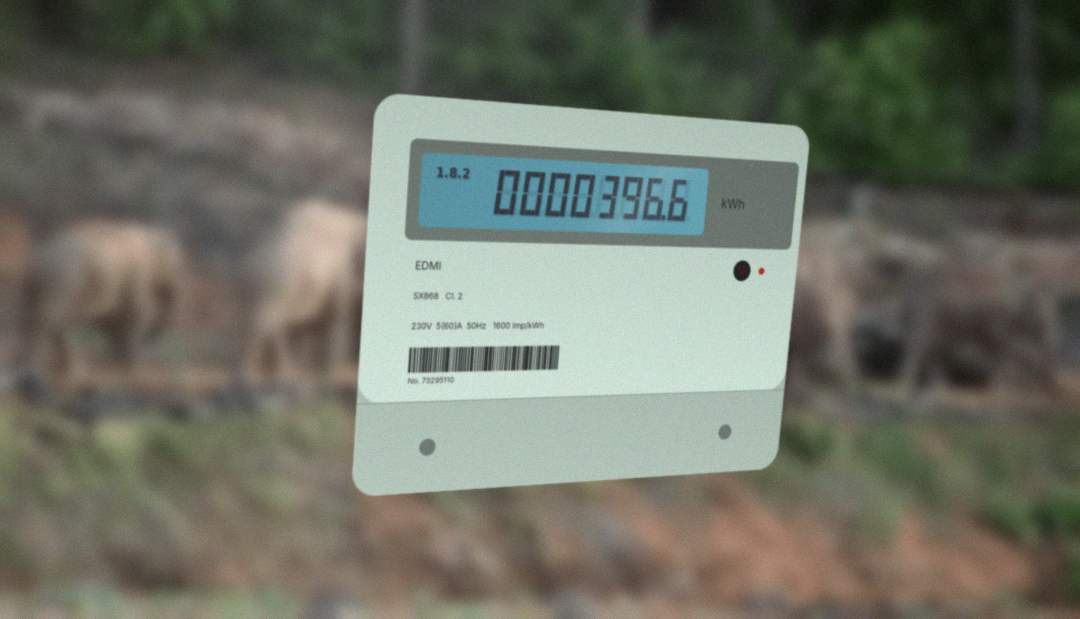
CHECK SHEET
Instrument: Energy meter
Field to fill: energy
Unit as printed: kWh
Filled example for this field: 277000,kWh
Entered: 396.6,kWh
